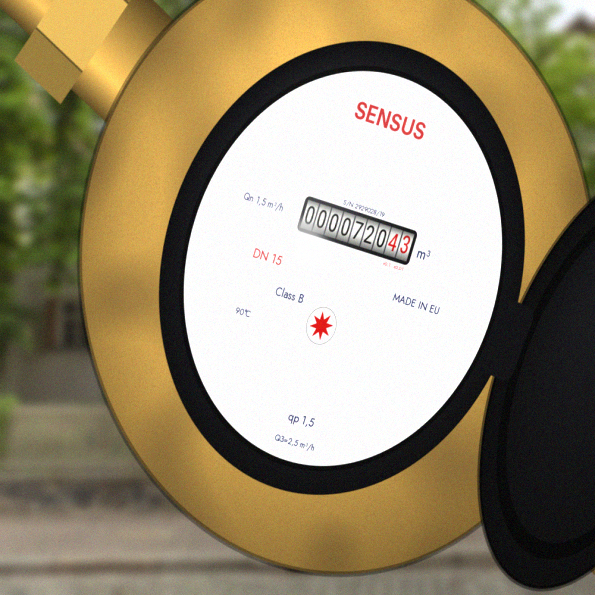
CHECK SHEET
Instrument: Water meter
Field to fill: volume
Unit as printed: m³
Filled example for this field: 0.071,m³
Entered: 720.43,m³
